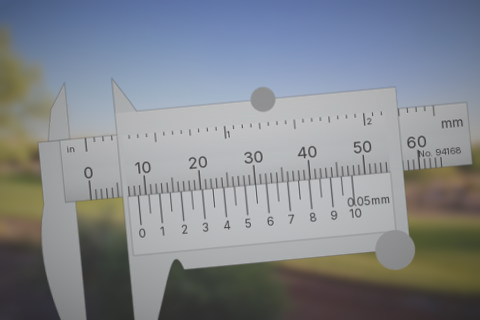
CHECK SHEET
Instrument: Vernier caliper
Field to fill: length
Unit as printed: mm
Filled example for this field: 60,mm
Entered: 8.6,mm
